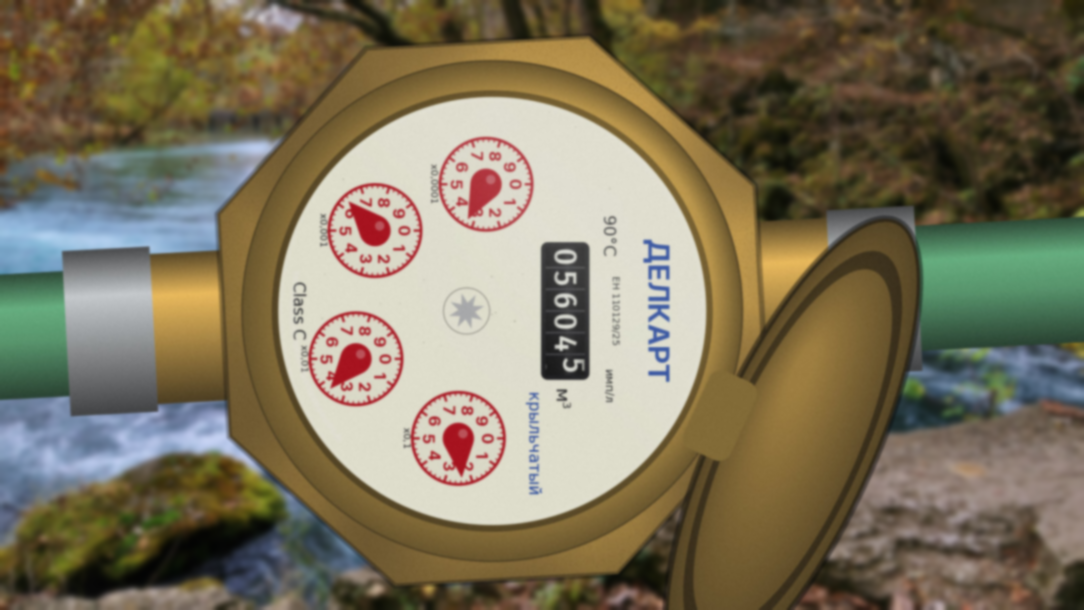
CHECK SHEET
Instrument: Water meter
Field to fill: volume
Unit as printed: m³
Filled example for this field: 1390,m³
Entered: 56045.2363,m³
